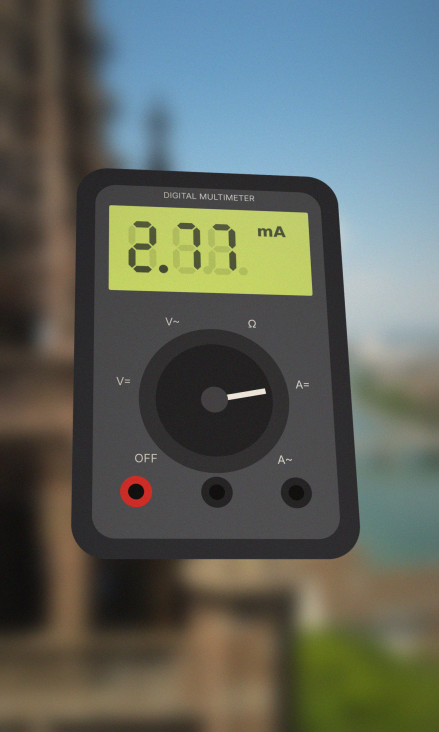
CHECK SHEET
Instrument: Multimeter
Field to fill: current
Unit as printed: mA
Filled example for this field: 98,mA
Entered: 2.77,mA
